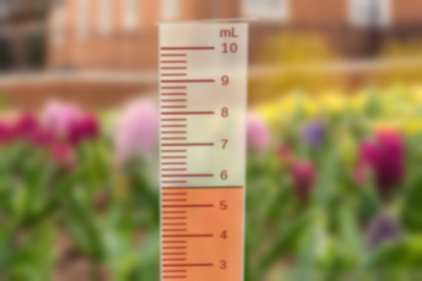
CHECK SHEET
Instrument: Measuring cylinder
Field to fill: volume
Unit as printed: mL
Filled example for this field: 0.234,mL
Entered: 5.6,mL
